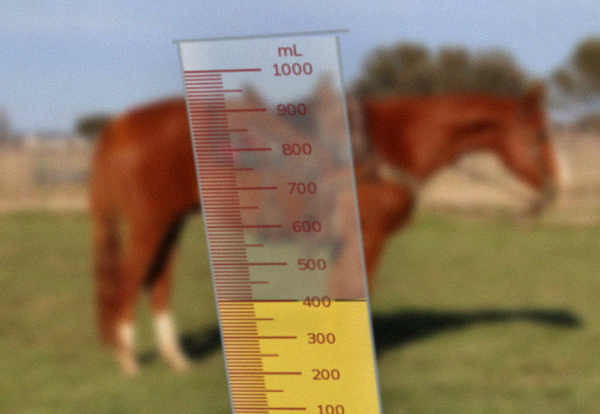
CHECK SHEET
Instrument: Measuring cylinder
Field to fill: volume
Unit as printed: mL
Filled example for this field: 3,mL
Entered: 400,mL
